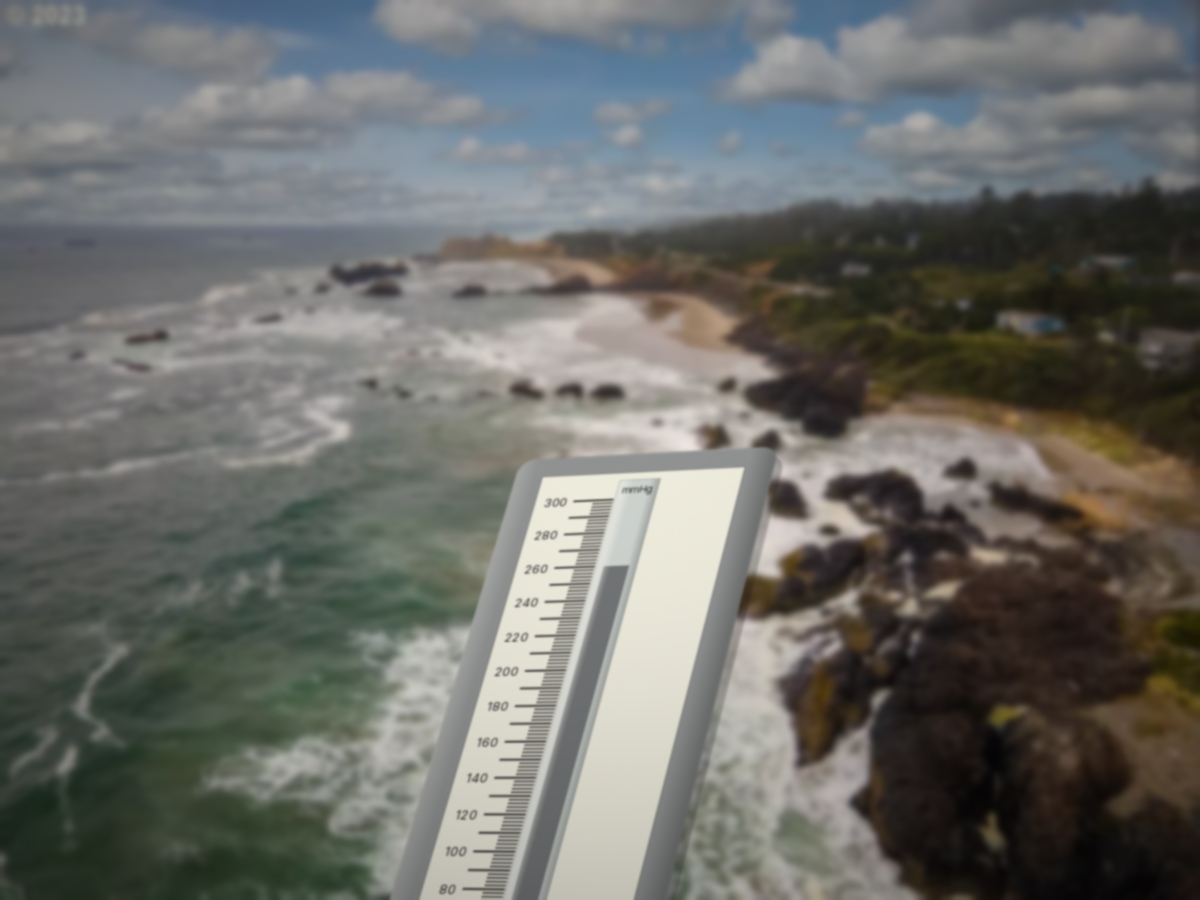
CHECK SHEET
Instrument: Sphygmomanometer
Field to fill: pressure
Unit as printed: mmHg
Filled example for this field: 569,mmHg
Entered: 260,mmHg
